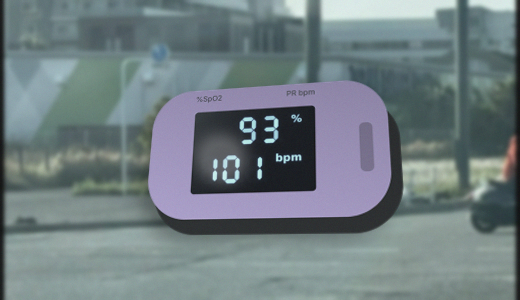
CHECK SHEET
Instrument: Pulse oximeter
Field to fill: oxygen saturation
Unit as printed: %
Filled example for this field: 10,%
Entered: 93,%
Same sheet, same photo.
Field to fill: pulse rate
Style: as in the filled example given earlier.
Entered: 101,bpm
